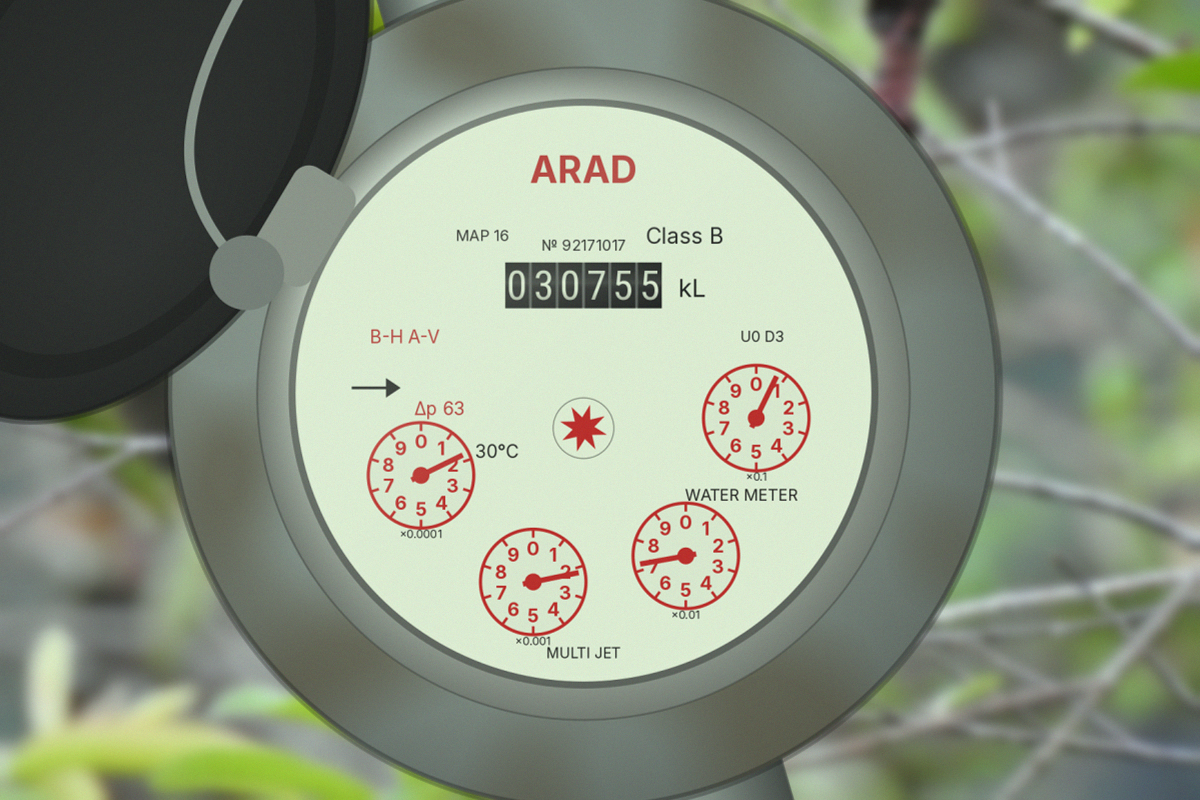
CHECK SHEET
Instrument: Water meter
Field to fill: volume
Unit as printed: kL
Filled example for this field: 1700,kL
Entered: 30755.0721,kL
